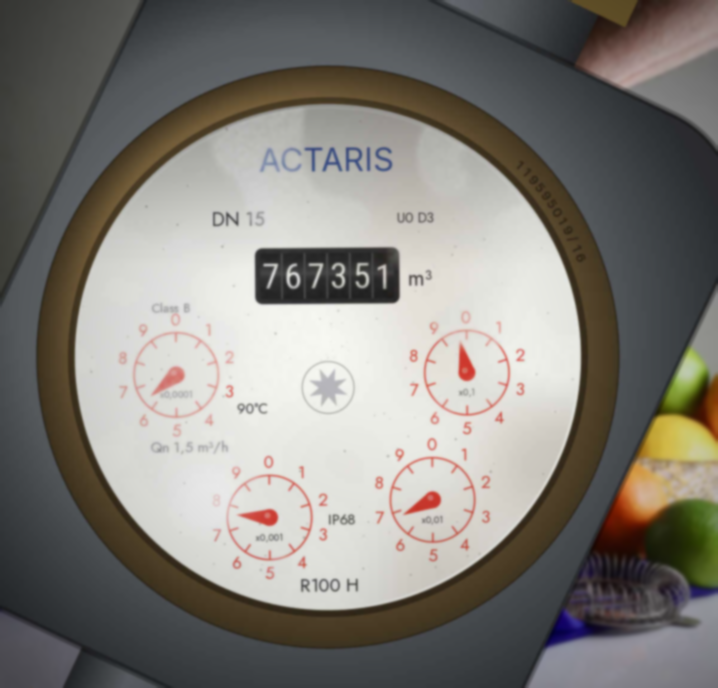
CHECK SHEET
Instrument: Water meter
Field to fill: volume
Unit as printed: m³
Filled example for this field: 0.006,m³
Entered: 767350.9676,m³
